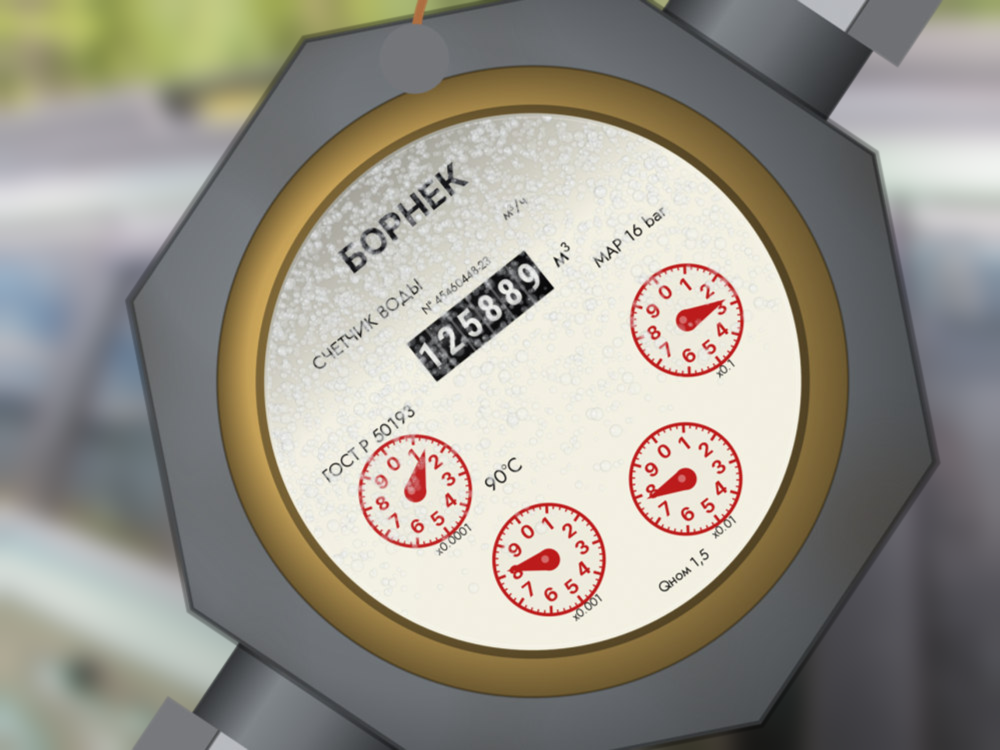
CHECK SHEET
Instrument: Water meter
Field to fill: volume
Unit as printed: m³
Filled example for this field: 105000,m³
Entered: 125889.2781,m³
